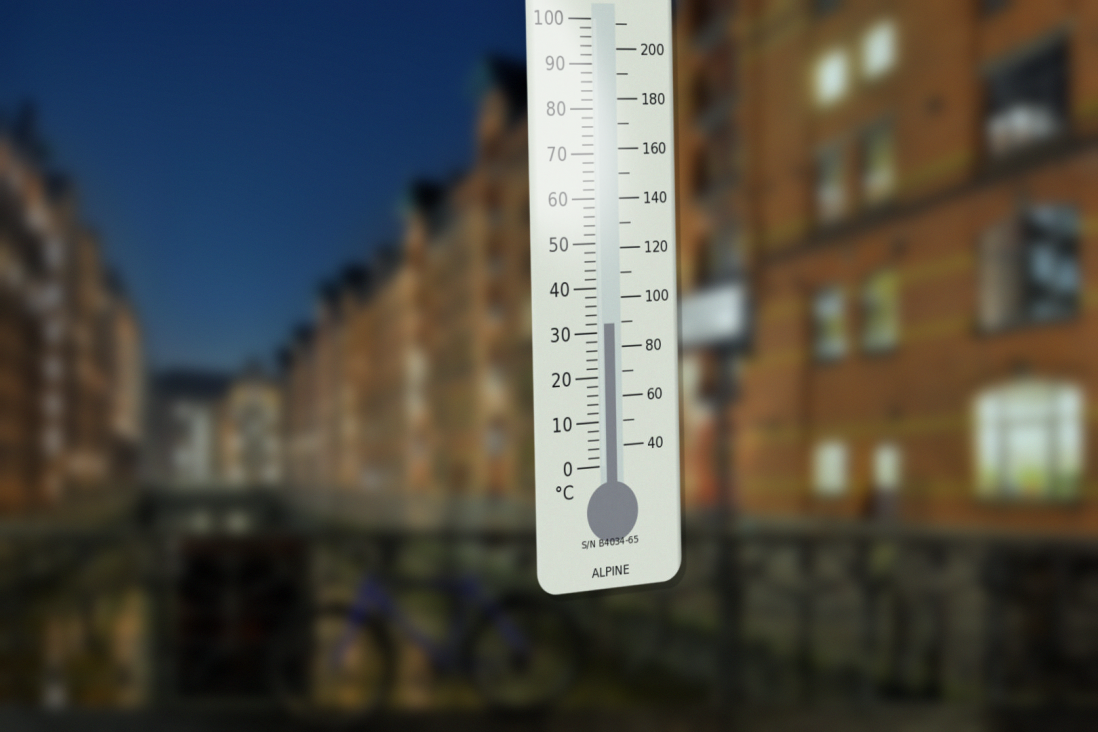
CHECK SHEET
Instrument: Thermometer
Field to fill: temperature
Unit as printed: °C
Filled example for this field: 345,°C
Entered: 32,°C
